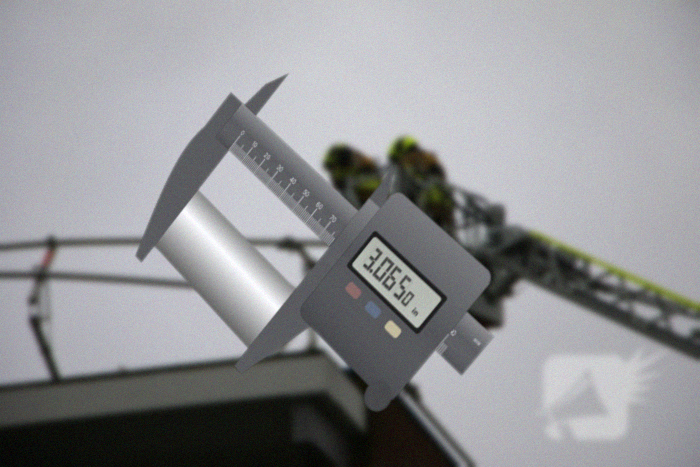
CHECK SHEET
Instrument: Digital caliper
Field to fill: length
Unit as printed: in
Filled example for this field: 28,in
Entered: 3.0650,in
